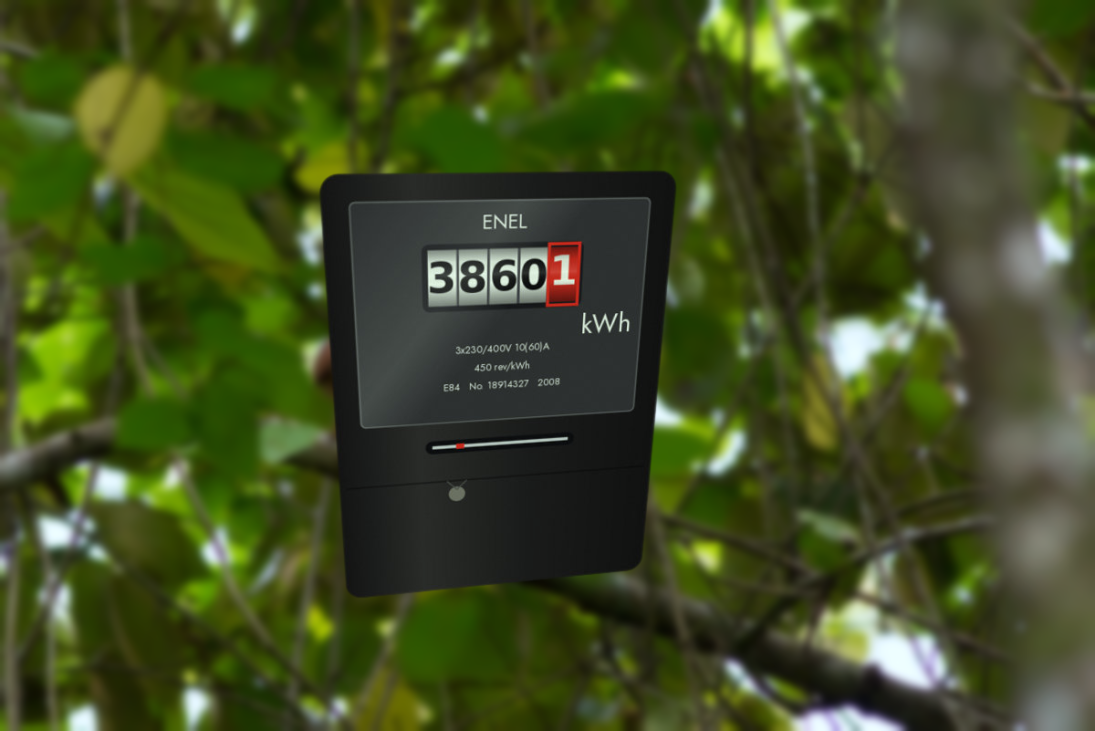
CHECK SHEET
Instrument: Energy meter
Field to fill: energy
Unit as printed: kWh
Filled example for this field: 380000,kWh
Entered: 3860.1,kWh
